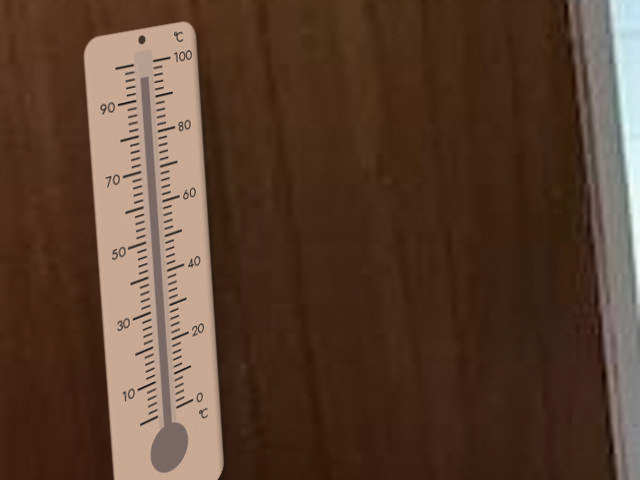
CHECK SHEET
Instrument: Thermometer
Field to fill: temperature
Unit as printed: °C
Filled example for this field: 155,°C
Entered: 96,°C
